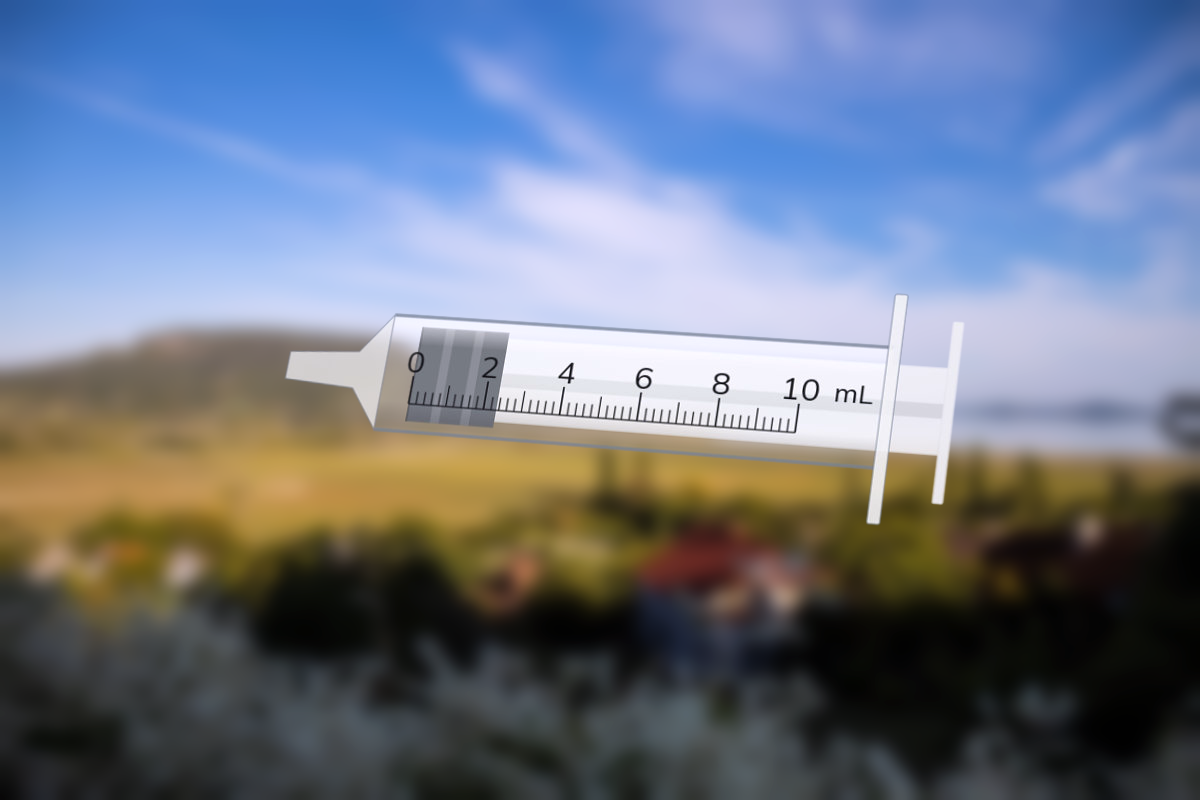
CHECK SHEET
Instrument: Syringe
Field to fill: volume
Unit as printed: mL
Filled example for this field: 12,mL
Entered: 0,mL
